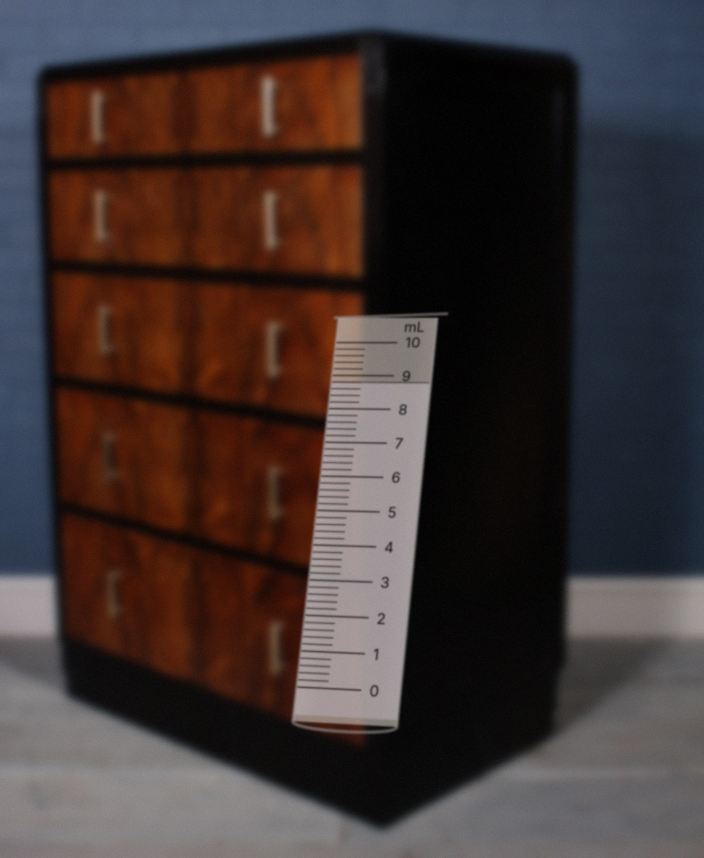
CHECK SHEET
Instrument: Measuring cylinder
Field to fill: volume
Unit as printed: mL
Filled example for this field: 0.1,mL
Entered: 8.8,mL
